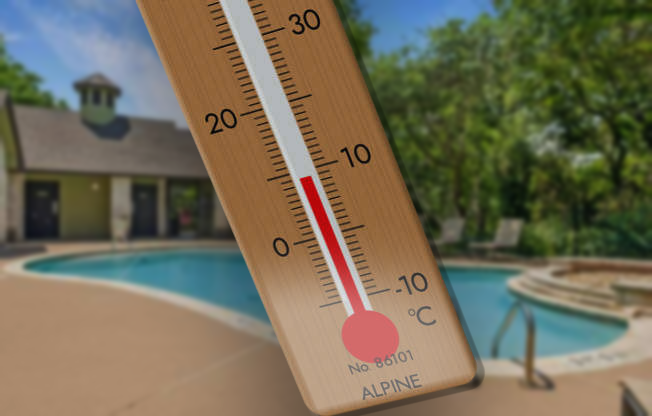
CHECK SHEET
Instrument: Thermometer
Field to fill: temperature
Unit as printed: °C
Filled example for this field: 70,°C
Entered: 9,°C
